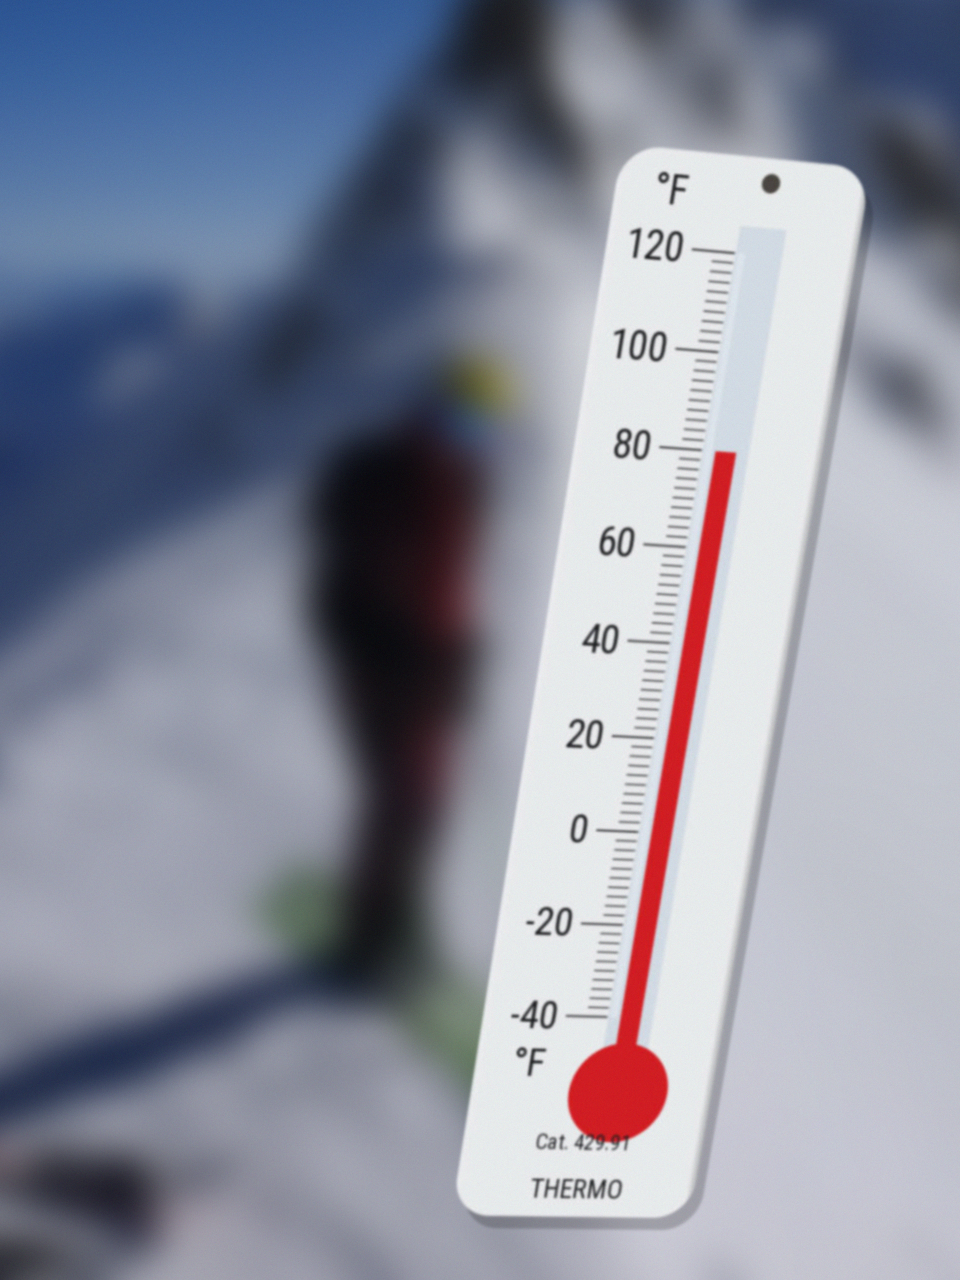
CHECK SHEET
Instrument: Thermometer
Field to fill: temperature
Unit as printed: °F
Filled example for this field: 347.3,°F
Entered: 80,°F
